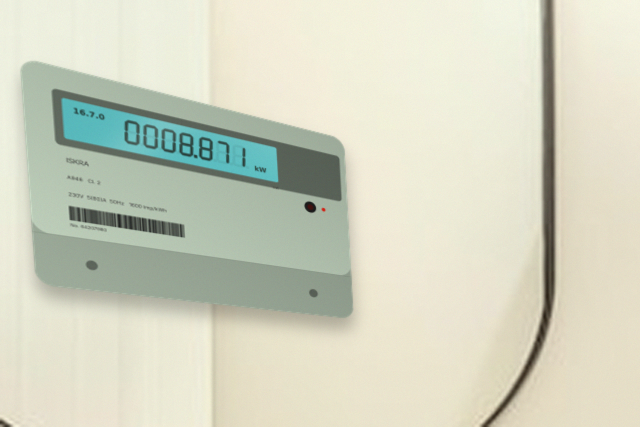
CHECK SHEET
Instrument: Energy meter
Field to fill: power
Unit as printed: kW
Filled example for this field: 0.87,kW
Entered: 8.871,kW
